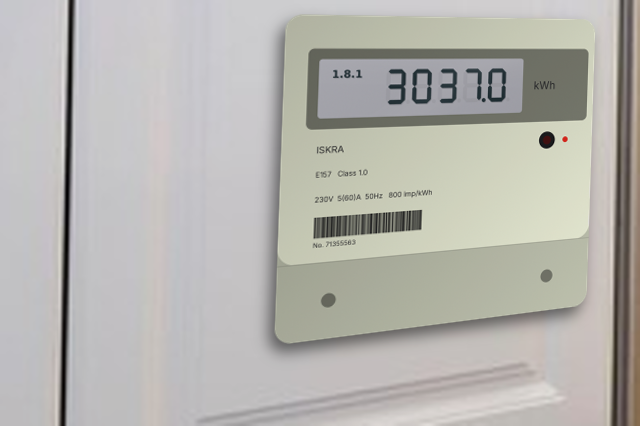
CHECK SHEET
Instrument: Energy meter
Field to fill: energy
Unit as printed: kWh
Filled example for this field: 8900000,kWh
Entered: 3037.0,kWh
